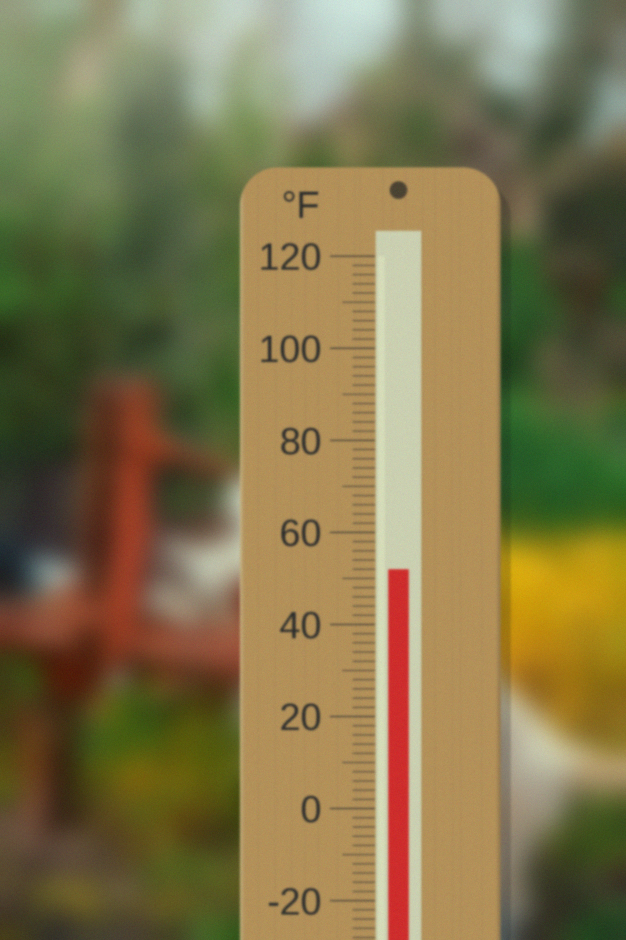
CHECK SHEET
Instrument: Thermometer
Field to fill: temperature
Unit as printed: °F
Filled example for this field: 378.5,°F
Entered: 52,°F
